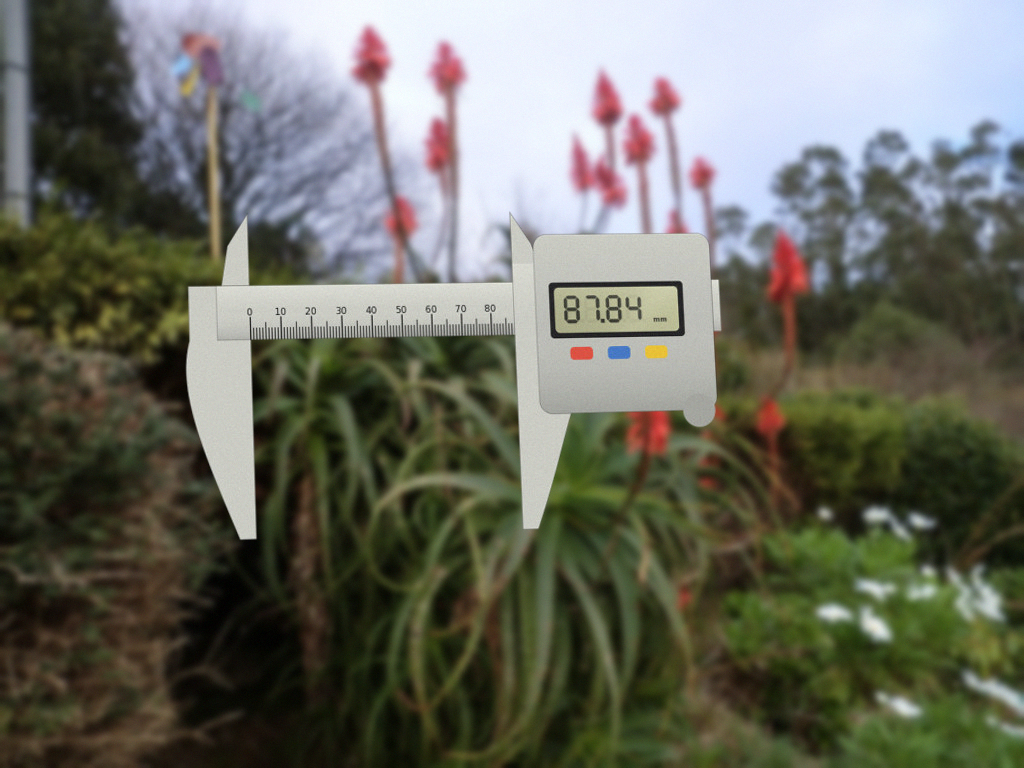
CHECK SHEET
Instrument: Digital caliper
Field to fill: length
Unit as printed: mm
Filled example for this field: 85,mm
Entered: 87.84,mm
